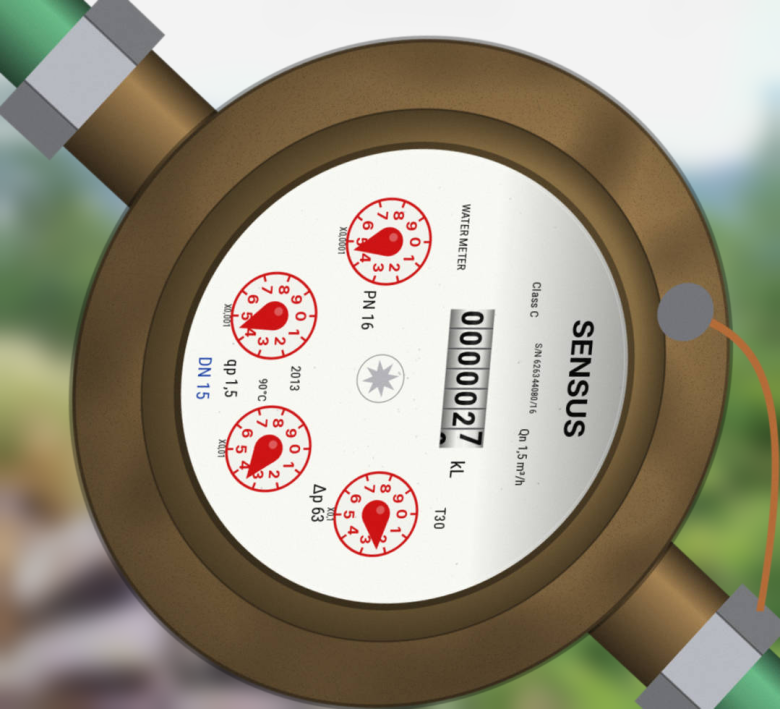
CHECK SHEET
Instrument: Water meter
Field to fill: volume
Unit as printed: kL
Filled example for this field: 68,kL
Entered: 27.2344,kL
